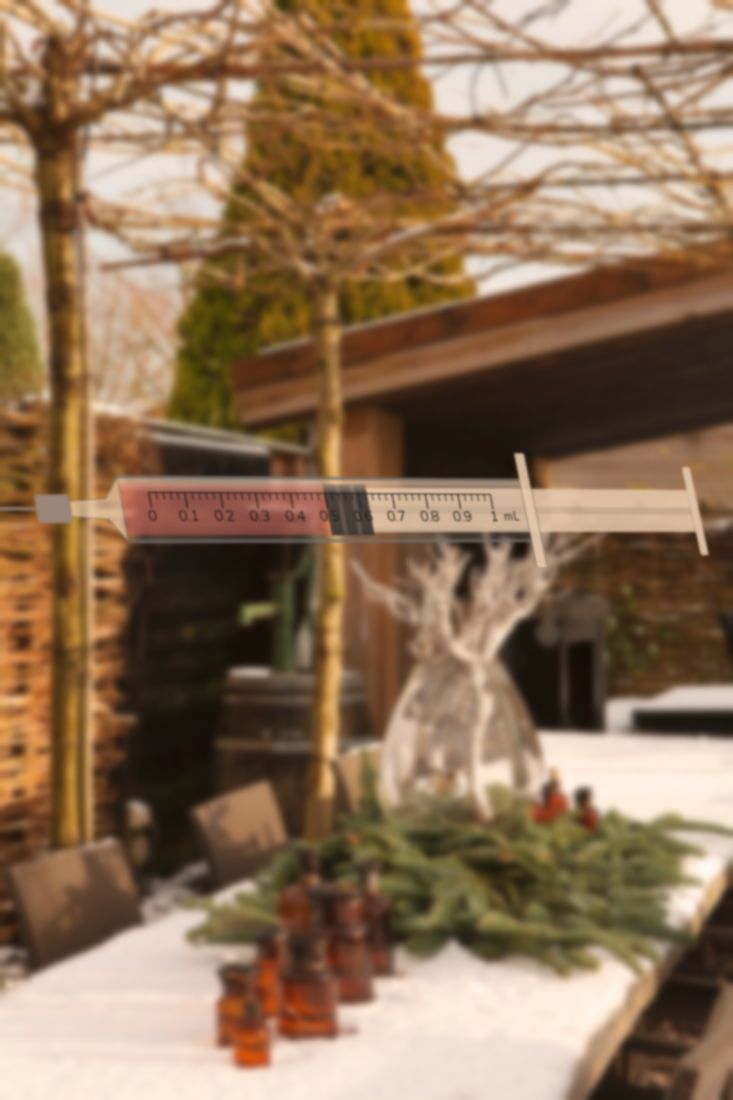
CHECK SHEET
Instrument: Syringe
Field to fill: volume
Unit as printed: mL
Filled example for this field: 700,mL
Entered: 0.5,mL
